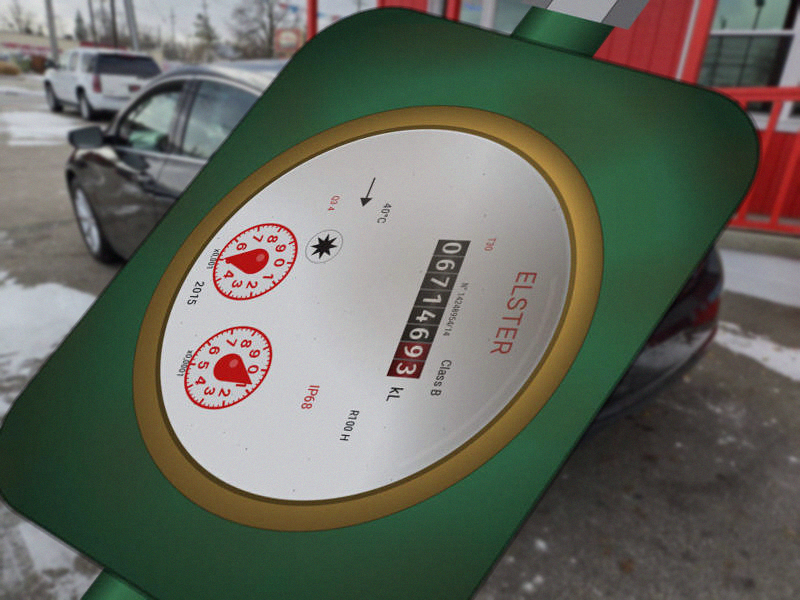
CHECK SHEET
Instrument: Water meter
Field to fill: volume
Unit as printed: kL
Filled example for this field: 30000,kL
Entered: 67146.9350,kL
